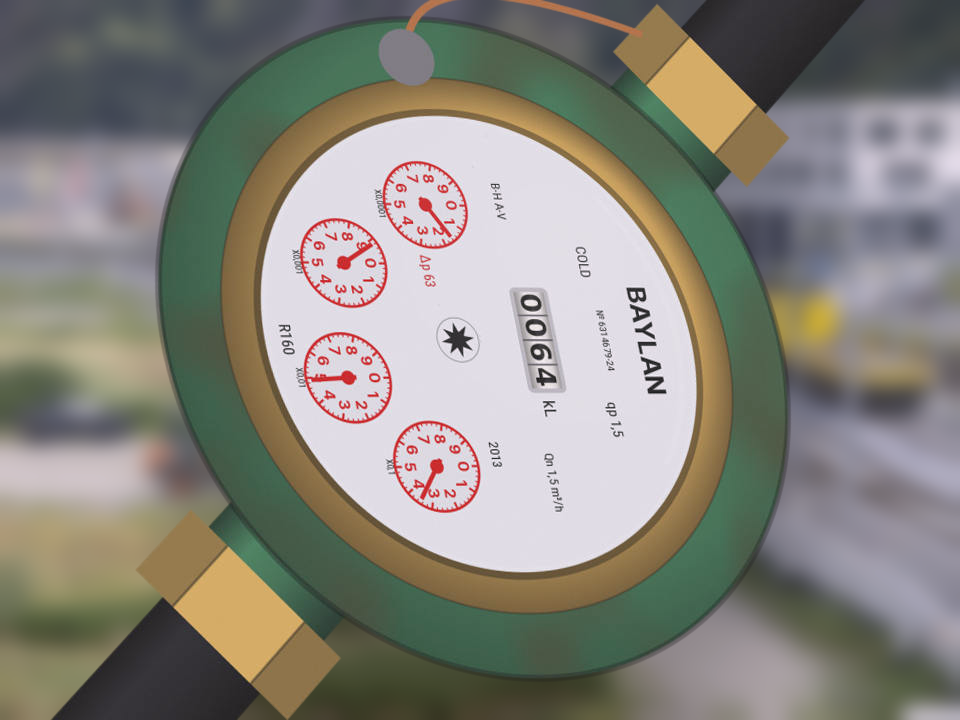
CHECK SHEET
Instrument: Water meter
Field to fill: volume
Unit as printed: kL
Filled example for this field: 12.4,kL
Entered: 64.3491,kL
